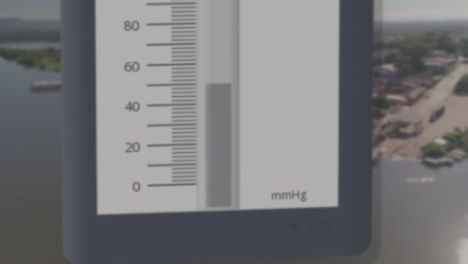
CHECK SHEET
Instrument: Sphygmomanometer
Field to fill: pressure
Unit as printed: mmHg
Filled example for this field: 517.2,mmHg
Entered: 50,mmHg
